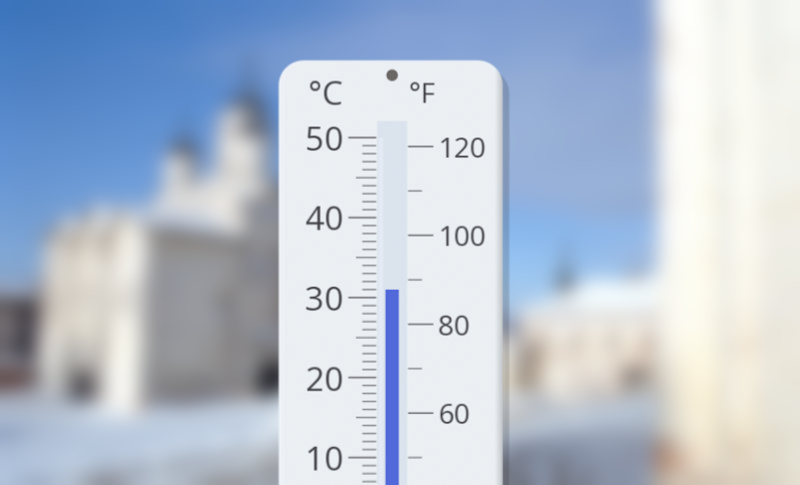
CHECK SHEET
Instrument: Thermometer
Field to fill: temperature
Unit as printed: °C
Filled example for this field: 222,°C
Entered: 31,°C
